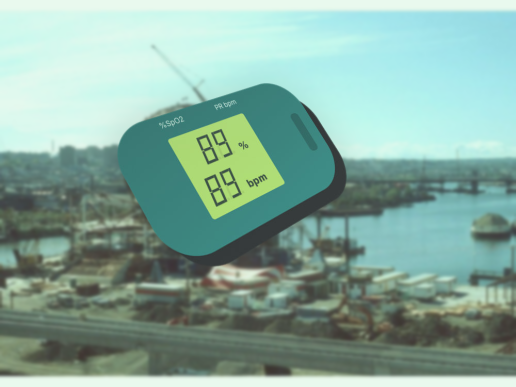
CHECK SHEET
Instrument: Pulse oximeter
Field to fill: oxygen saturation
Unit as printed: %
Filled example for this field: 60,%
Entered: 89,%
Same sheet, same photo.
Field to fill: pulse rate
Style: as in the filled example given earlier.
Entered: 89,bpm
